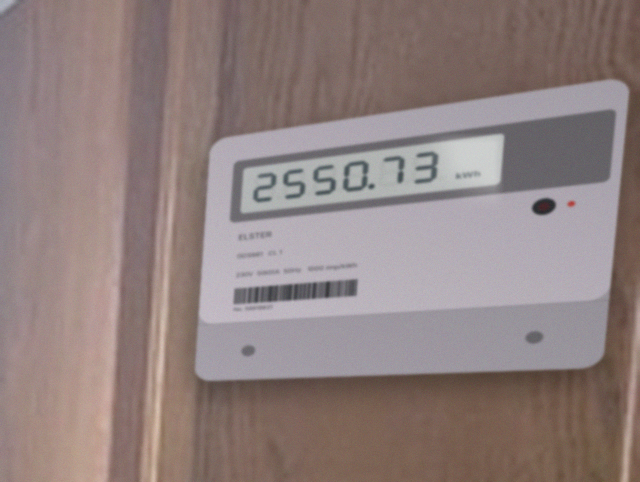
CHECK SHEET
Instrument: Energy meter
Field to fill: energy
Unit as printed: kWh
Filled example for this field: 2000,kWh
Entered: 2550.73,kWh
